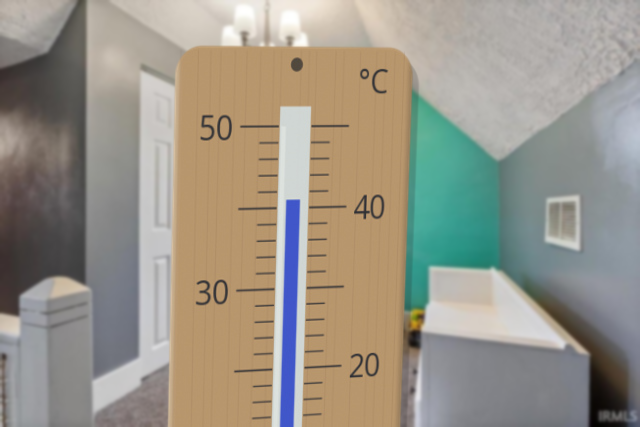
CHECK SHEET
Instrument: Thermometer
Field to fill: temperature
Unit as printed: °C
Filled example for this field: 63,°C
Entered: 41,°C
